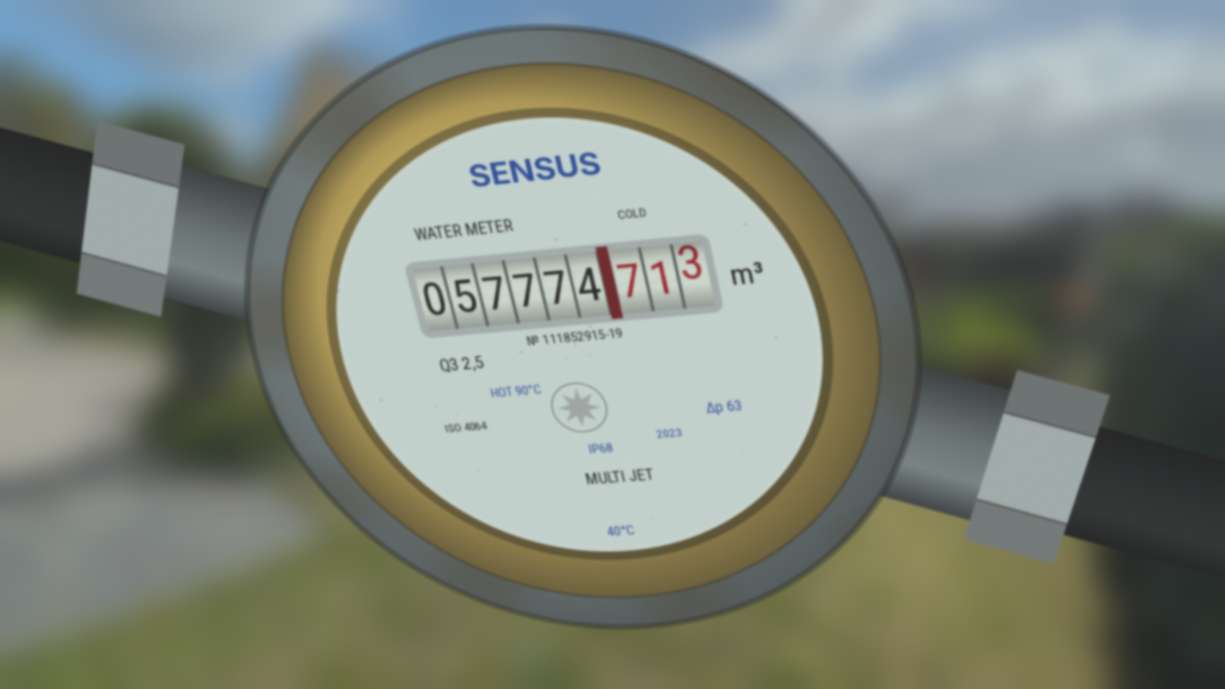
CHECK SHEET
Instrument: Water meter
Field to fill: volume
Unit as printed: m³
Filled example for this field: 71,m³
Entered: 57774.713,m³
